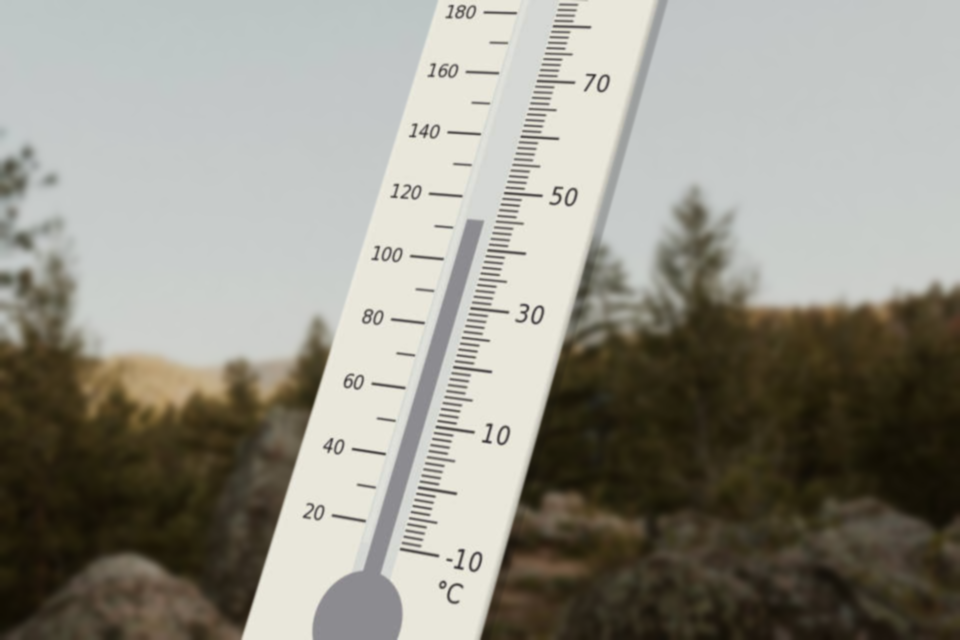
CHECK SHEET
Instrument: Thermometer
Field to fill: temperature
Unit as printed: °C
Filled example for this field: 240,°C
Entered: 45,°C
